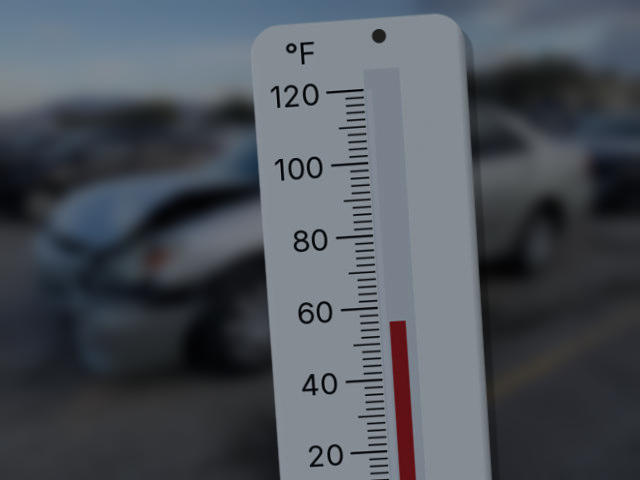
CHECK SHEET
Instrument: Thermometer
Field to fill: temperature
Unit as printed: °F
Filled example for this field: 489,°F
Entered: 56,°F
